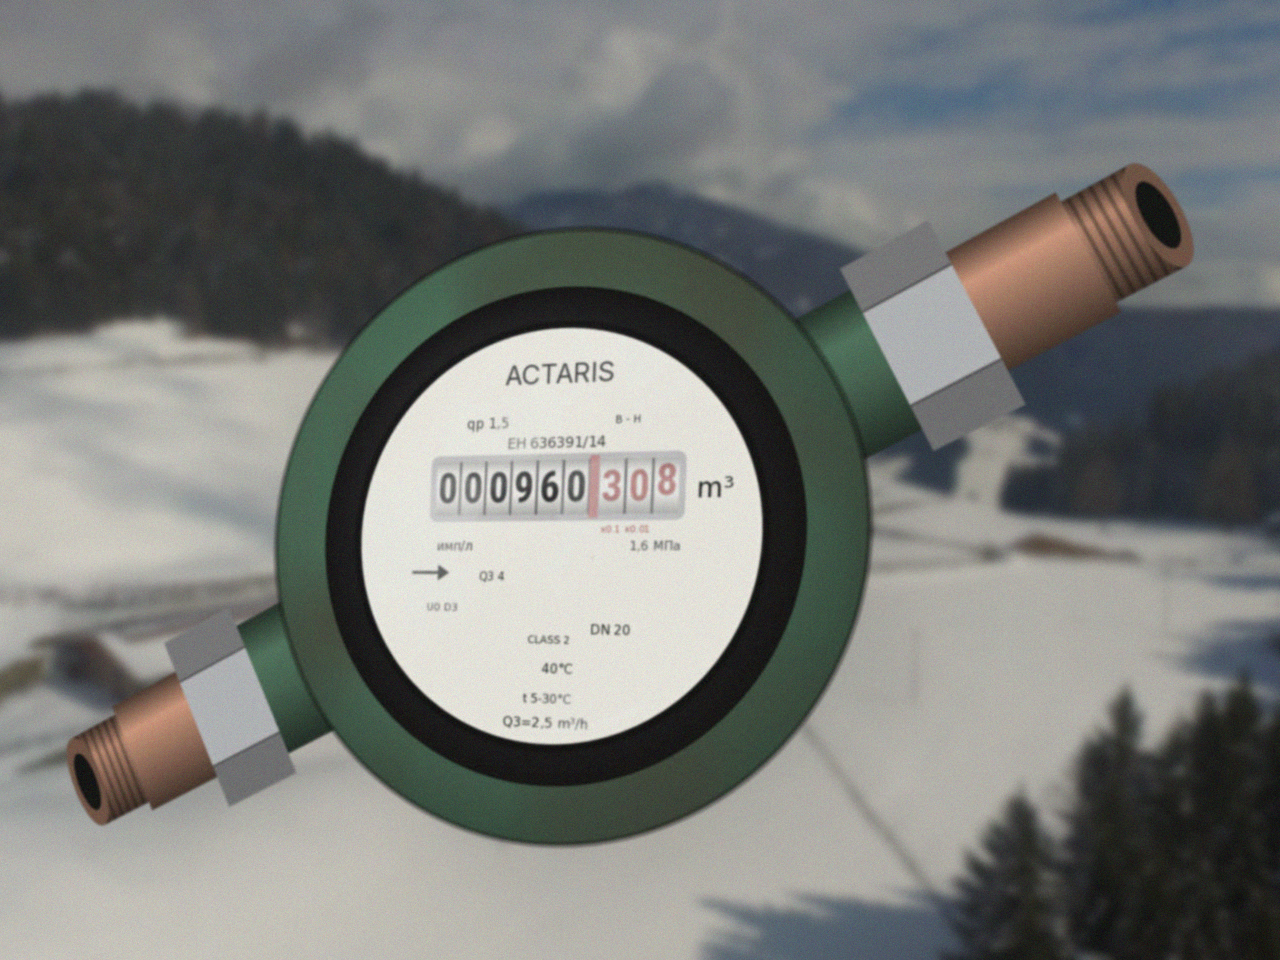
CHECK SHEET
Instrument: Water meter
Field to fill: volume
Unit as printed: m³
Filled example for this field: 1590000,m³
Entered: 960.308,m³
